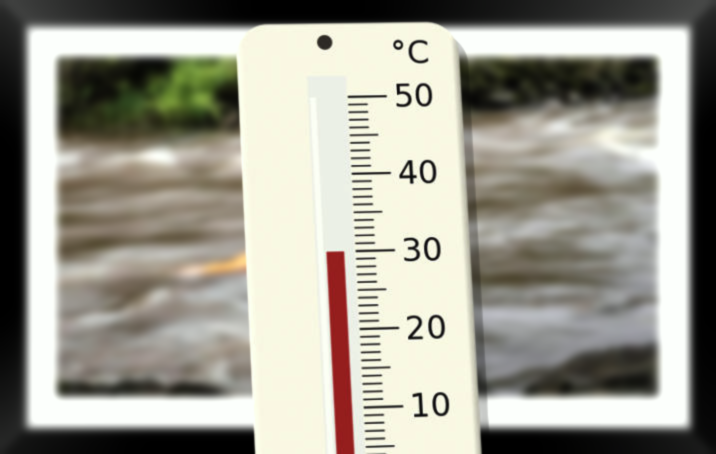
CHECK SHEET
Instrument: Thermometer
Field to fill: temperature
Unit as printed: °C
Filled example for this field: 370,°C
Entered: 30,°C
